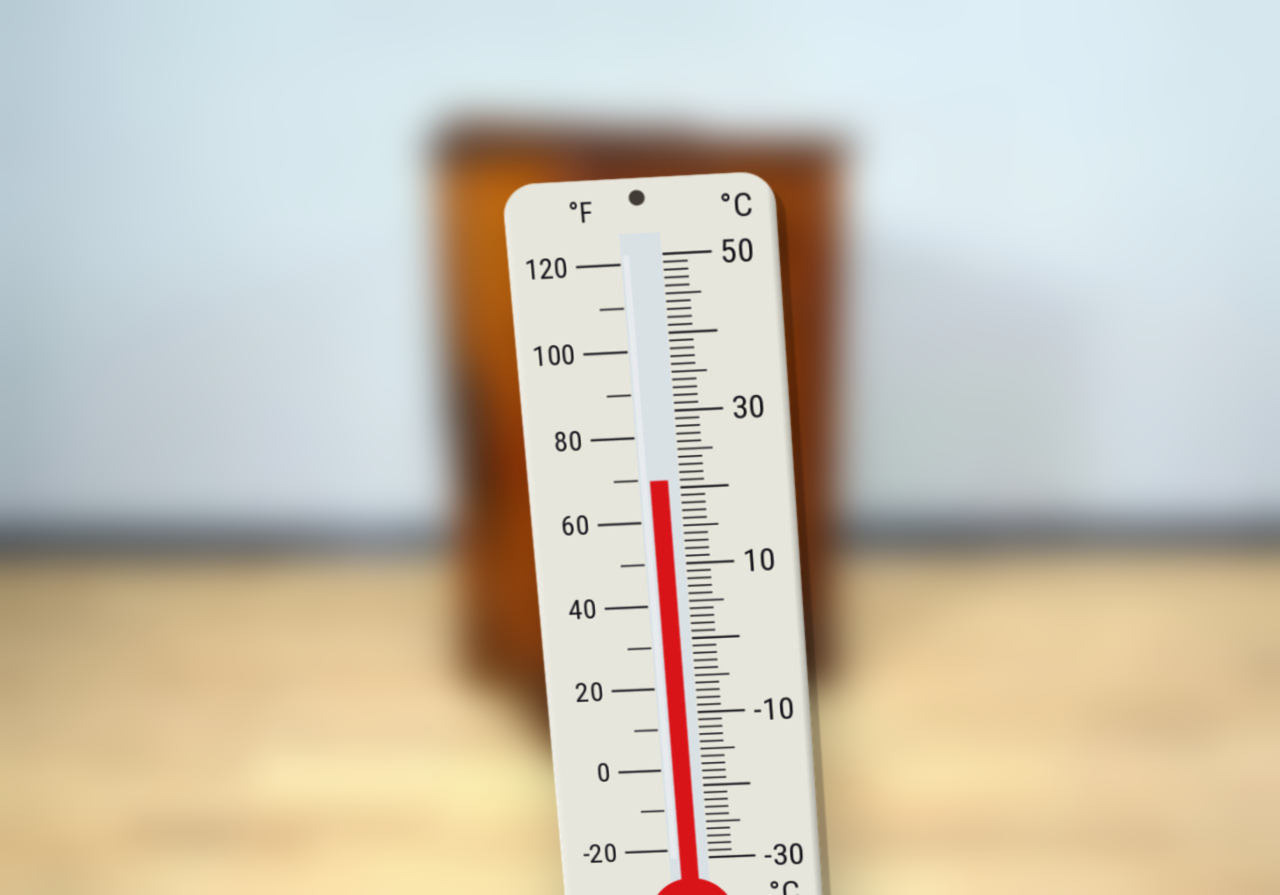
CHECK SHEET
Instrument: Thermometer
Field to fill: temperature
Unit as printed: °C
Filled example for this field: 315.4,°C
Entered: 21,°C
